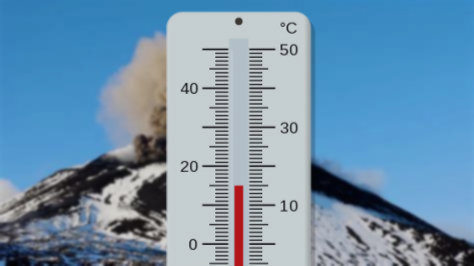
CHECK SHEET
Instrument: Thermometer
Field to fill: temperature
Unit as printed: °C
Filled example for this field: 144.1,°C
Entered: 15,°C
